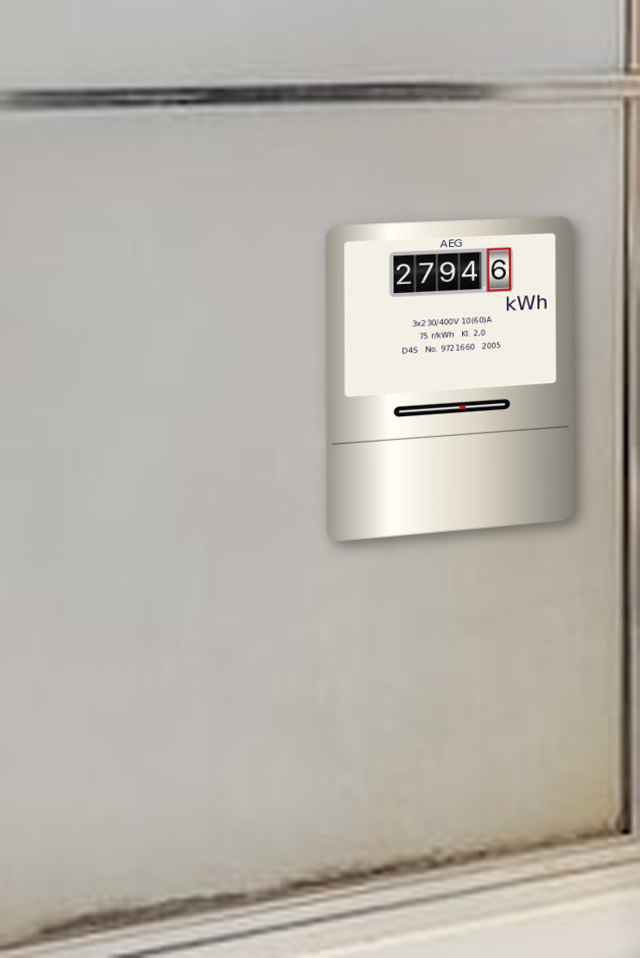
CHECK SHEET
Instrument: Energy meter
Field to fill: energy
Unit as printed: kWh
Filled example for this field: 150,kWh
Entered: 2794.6,kWh
